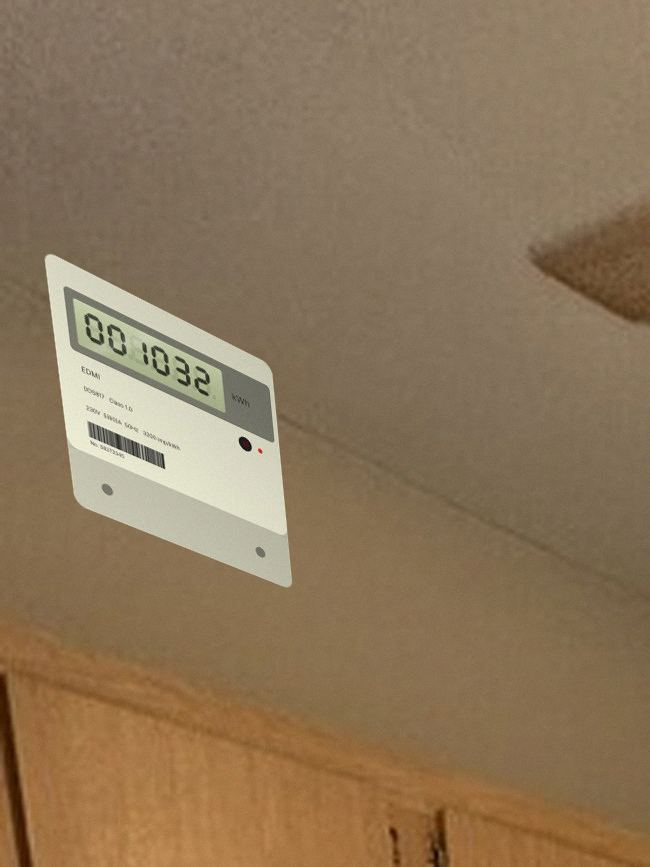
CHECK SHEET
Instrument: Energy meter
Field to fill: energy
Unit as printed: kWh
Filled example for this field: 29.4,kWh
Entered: 1032,kWh
